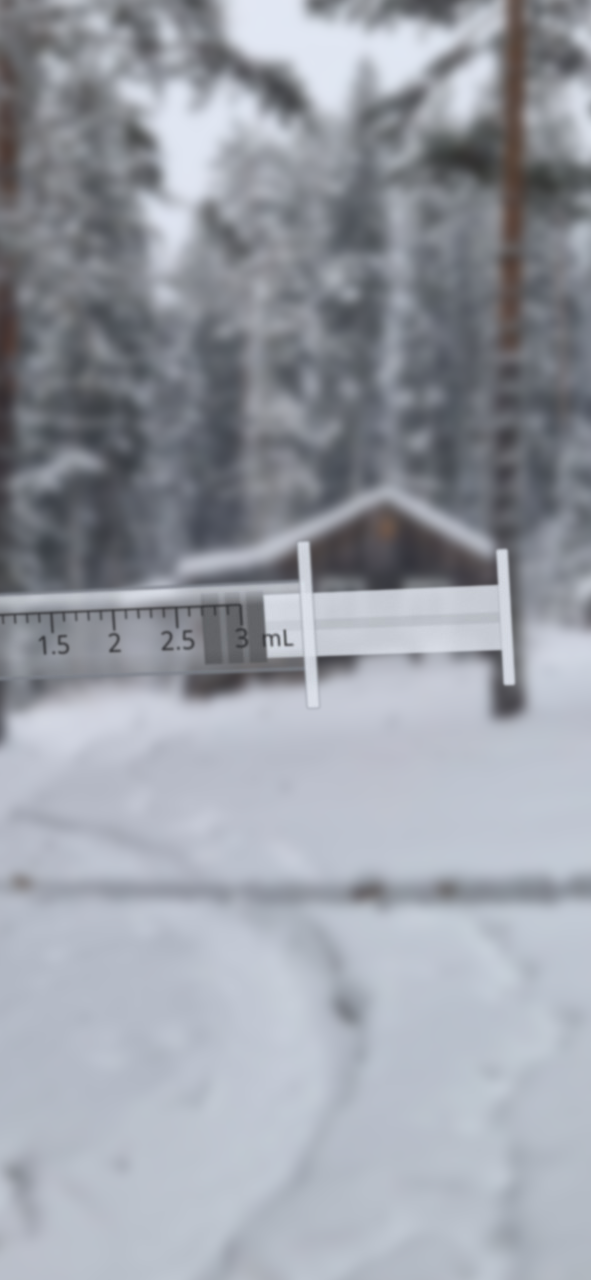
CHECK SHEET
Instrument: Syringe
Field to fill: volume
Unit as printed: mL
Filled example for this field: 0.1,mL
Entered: 2.7,mL
